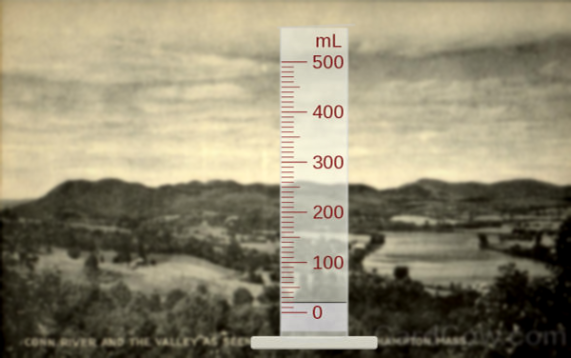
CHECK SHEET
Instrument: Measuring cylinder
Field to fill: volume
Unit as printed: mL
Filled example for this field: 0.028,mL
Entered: 20,mL
